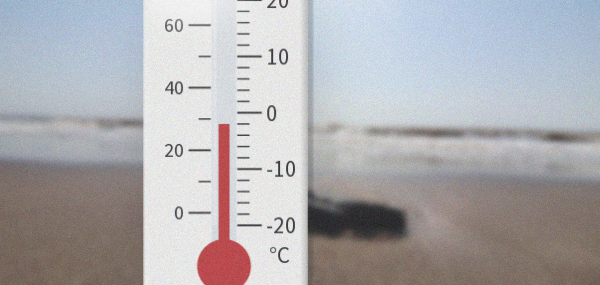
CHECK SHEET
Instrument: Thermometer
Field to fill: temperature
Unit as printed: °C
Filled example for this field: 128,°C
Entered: -2,°C
